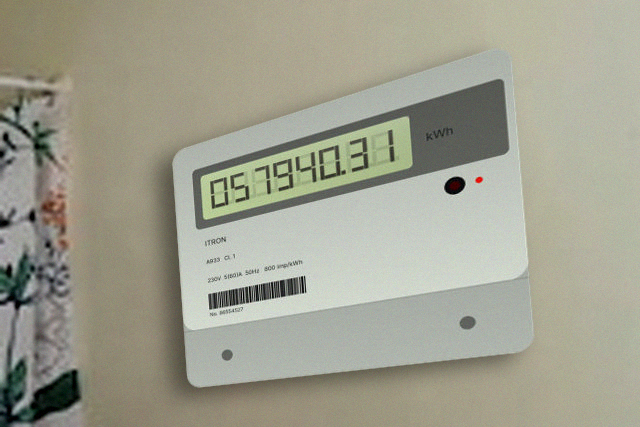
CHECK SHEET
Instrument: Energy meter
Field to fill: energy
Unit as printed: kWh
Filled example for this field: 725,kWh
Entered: 57940.31,kWh
